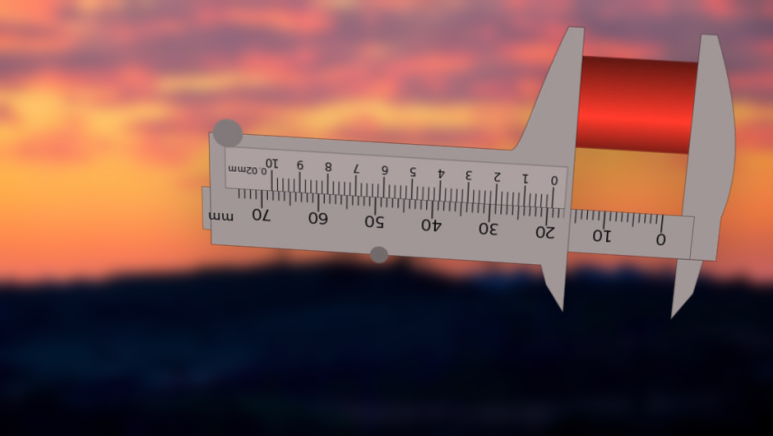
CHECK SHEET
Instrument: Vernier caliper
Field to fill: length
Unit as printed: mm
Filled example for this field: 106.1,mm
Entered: 19.2,mm
